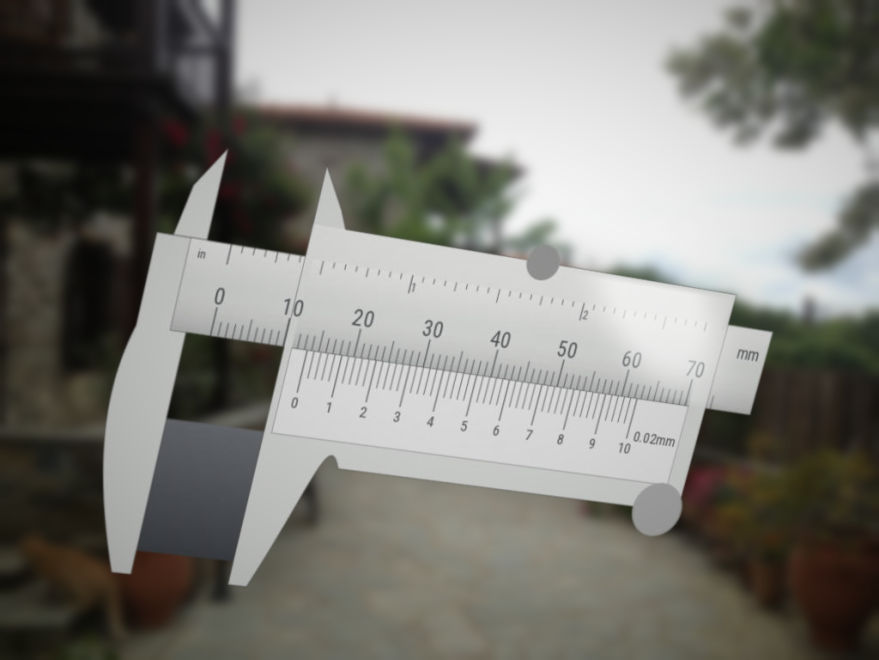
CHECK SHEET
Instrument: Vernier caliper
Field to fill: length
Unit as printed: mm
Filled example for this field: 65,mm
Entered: 13.4,mm
